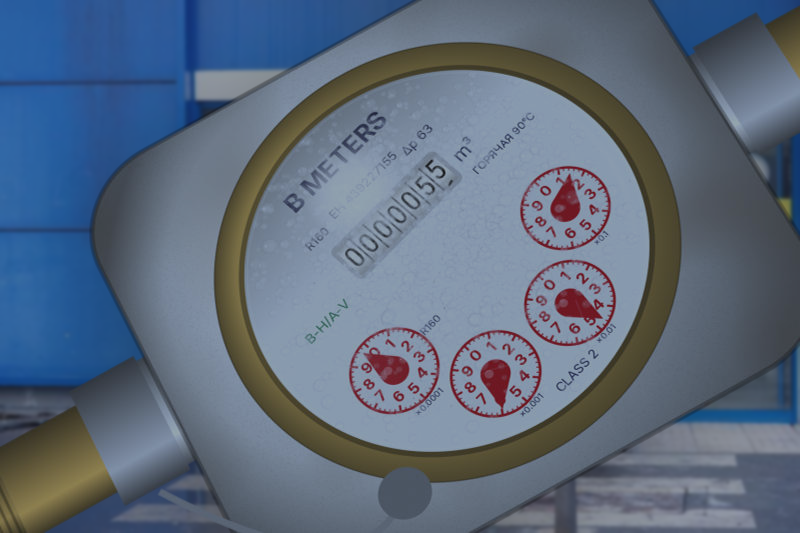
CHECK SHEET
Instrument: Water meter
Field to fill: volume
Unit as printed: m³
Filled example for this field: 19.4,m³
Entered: 55.1459,m³
